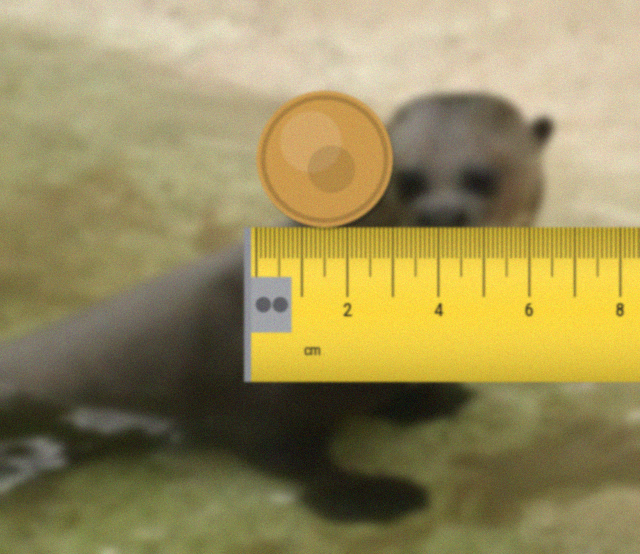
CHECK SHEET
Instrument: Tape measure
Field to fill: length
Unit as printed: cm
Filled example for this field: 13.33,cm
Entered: 3,cm
